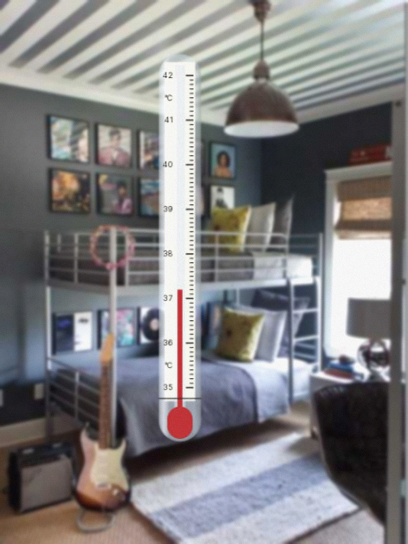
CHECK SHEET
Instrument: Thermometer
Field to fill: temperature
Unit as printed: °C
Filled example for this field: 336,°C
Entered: 37.2,°C
